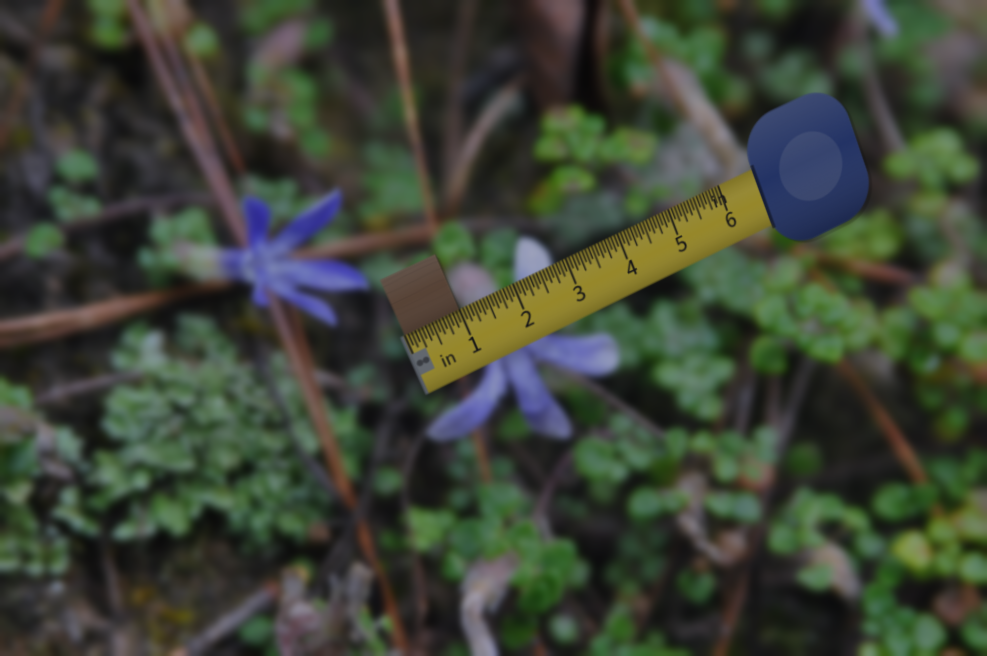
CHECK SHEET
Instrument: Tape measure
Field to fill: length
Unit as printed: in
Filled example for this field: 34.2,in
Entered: 1,in
